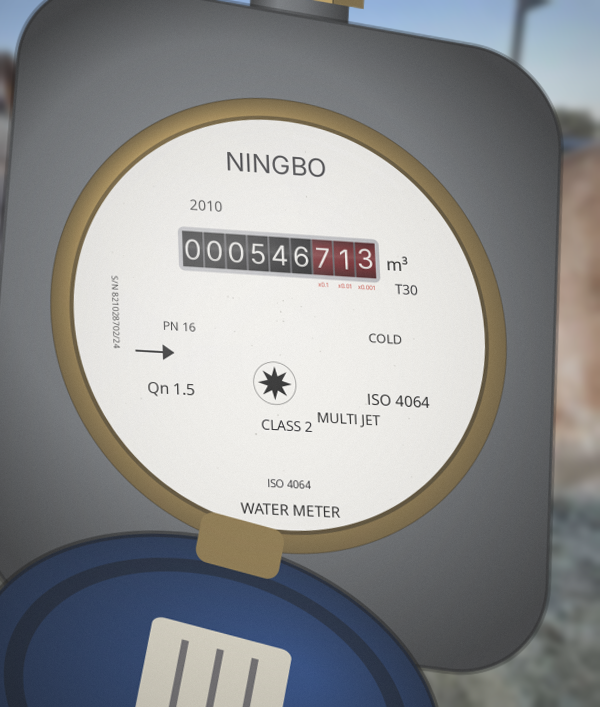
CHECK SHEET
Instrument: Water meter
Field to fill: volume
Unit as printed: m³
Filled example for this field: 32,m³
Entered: 546.713,m³
